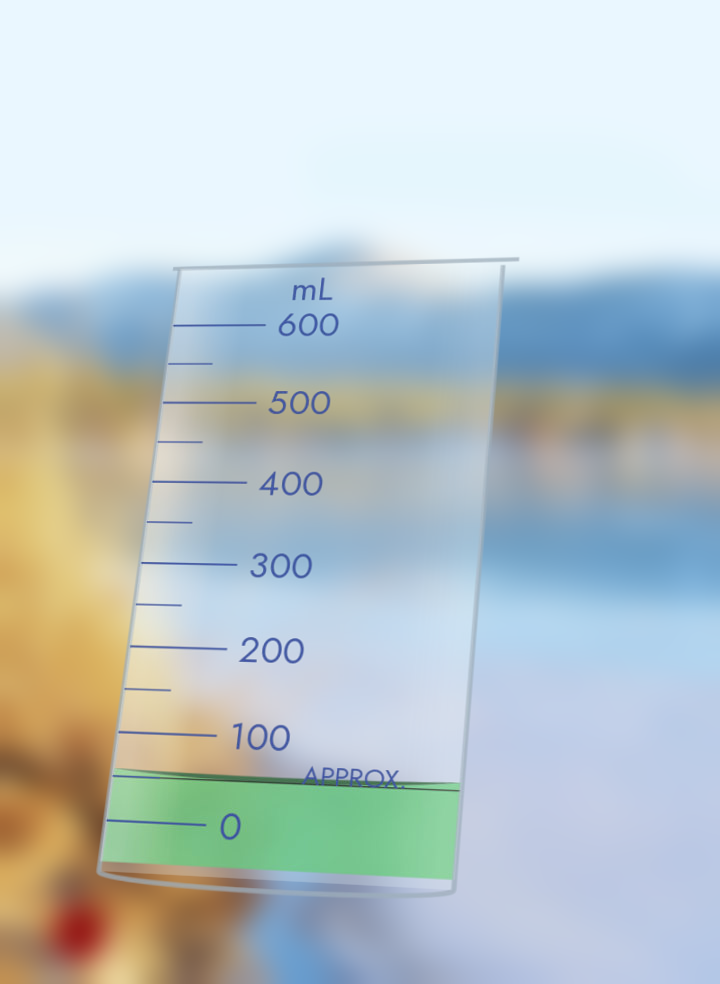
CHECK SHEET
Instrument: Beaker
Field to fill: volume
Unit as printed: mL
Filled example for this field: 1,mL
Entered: 50,mL
